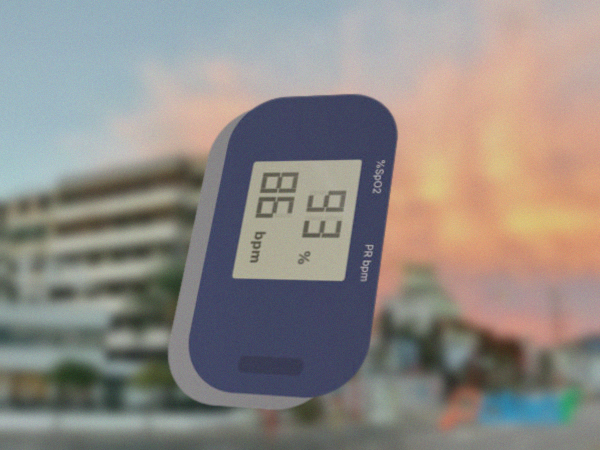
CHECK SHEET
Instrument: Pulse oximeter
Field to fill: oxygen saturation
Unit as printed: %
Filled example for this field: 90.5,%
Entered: 93,%
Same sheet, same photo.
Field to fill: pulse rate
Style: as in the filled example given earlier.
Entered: 86,bpm
